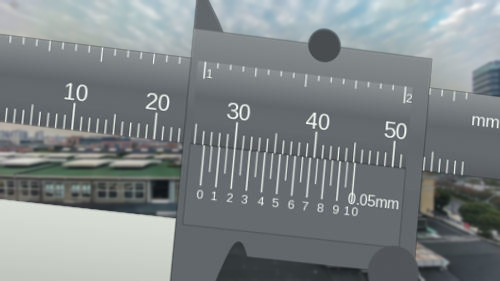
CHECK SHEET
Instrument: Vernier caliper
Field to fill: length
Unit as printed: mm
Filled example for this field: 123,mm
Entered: 26.2,mm
